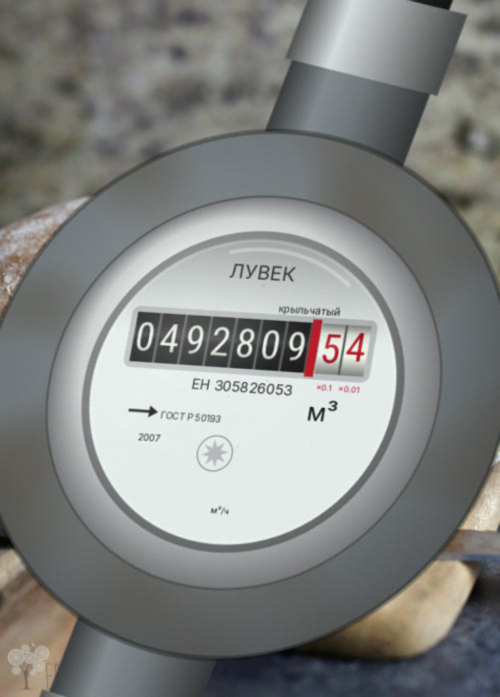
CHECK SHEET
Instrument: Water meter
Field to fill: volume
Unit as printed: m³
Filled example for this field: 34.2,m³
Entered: 492809.54,m³
